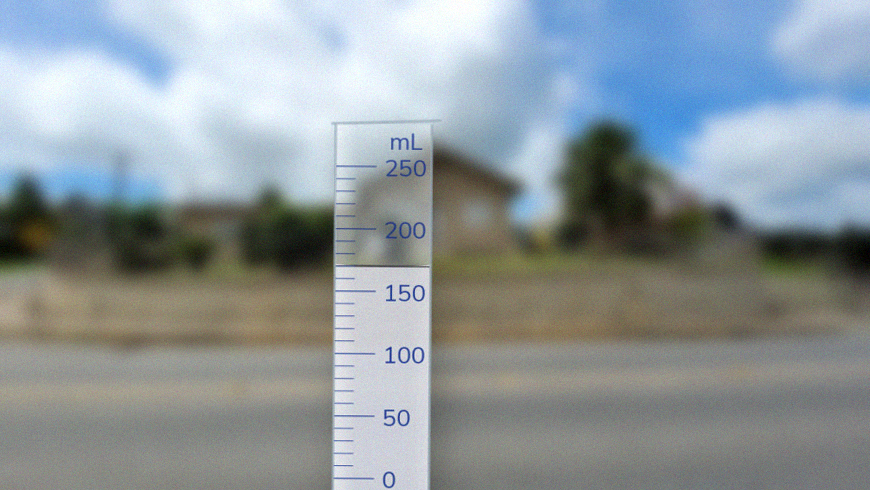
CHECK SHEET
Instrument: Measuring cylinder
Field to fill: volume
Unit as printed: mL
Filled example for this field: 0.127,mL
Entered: 170,mL
